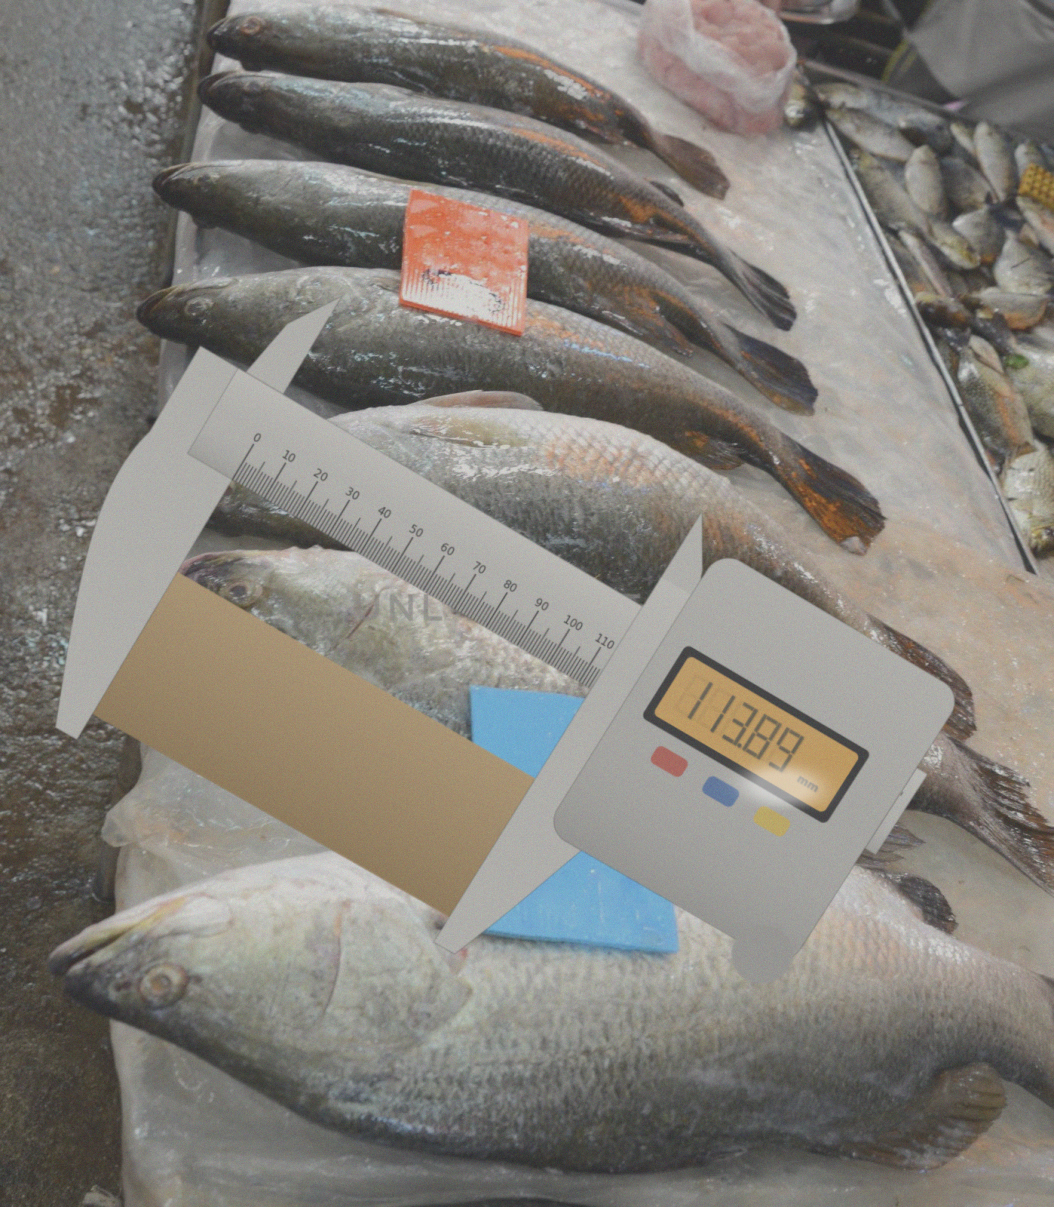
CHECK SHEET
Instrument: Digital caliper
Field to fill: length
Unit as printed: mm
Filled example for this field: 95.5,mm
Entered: 113.89,mm
